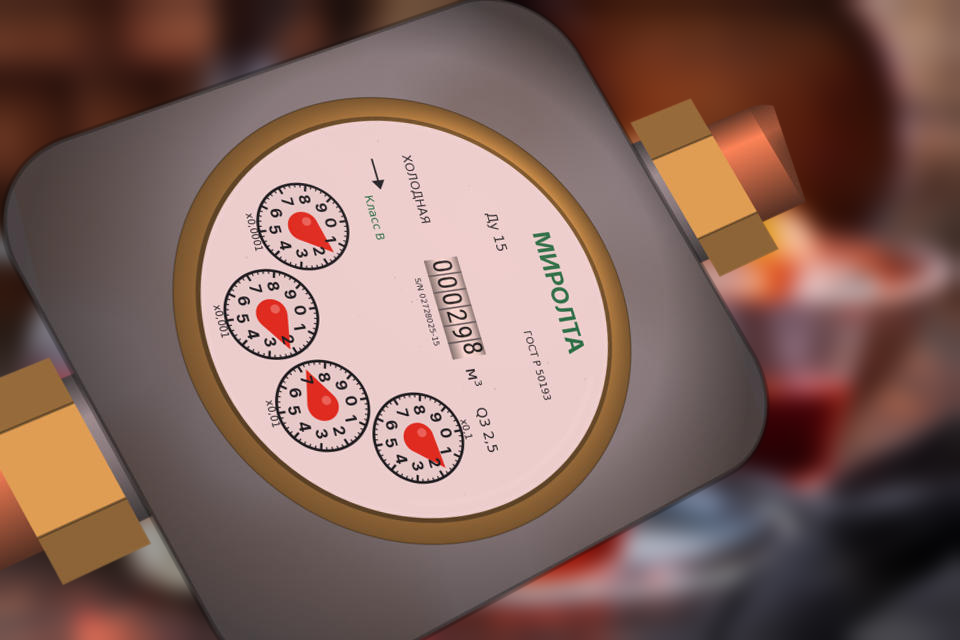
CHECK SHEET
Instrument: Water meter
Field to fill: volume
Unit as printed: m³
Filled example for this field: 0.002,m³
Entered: 298.1721,m³
